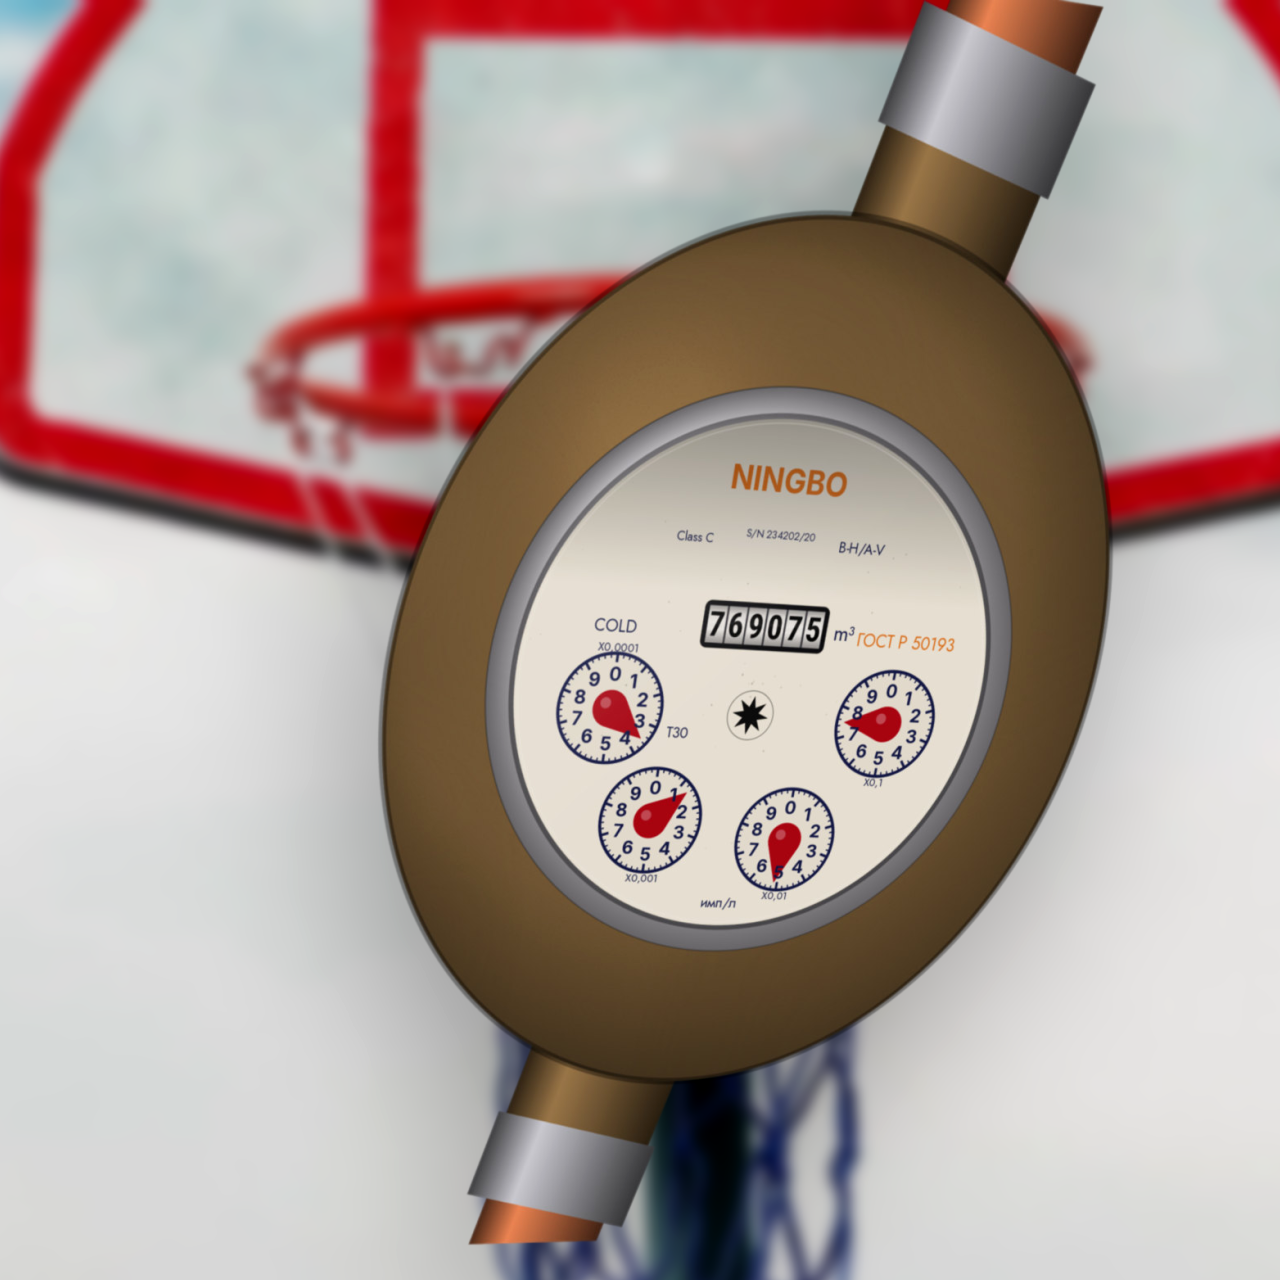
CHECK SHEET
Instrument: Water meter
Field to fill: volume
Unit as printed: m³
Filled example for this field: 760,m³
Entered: 769075.7513,m³
